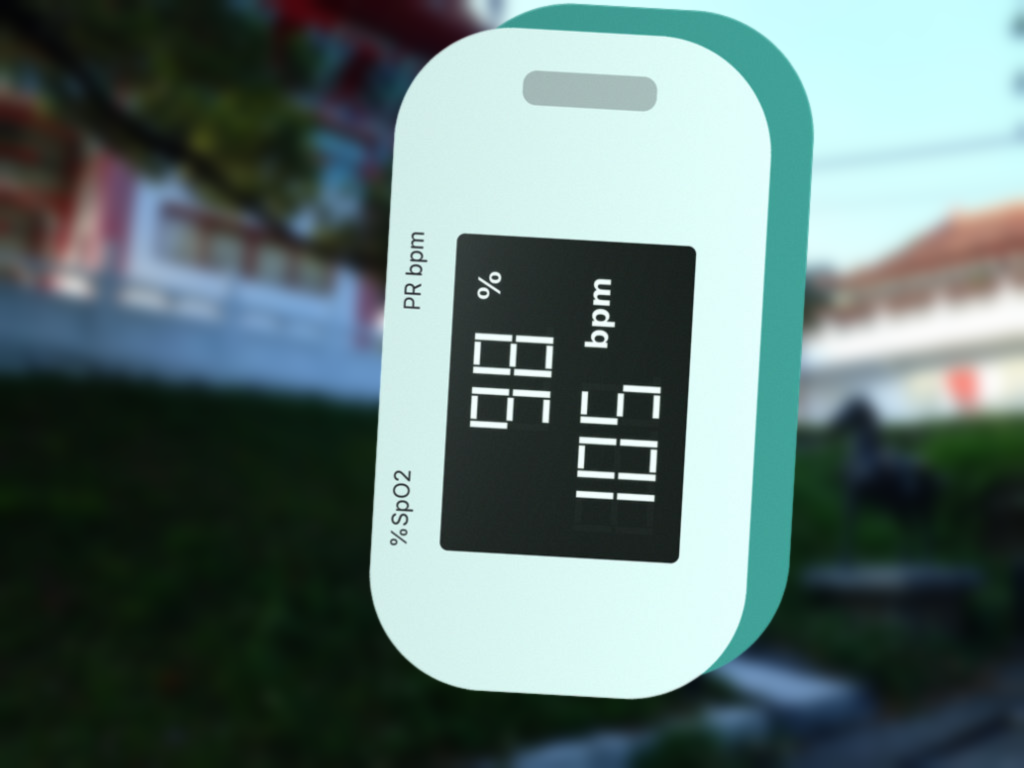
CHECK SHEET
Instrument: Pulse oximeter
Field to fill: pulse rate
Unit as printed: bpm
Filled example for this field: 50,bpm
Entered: 105,bpm
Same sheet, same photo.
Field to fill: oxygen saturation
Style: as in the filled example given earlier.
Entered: 98,%
